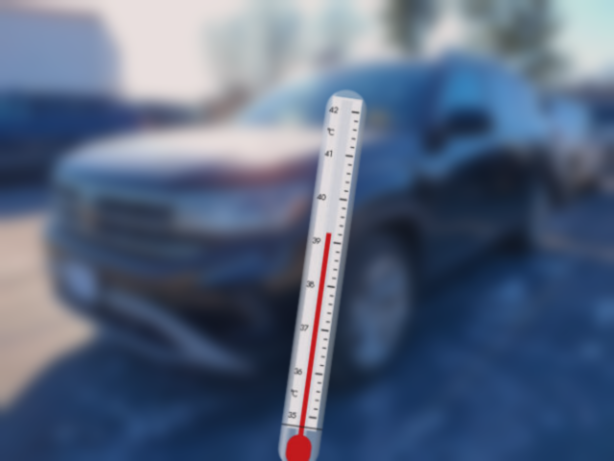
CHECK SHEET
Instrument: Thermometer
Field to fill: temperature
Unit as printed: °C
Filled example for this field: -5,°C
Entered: 39.2,°C
